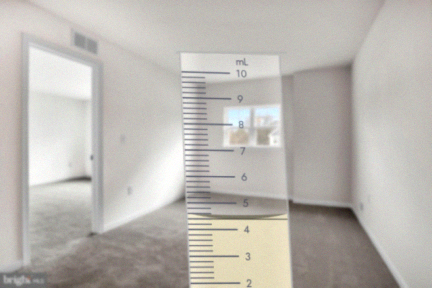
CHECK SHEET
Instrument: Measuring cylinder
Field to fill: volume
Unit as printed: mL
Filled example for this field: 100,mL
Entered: 4.4,mL
